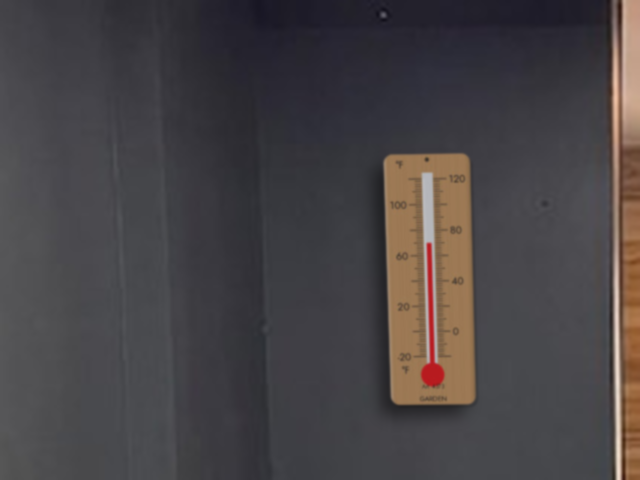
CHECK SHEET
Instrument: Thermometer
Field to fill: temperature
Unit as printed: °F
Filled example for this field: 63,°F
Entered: 70,°F
